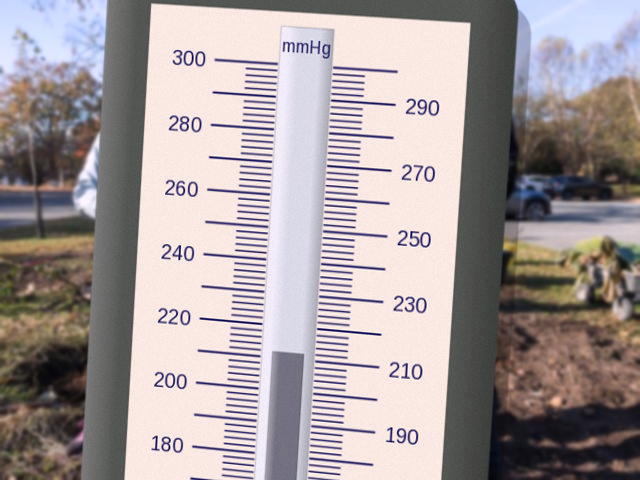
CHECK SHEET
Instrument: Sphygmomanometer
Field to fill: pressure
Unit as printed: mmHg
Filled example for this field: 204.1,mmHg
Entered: 212,mmHg
